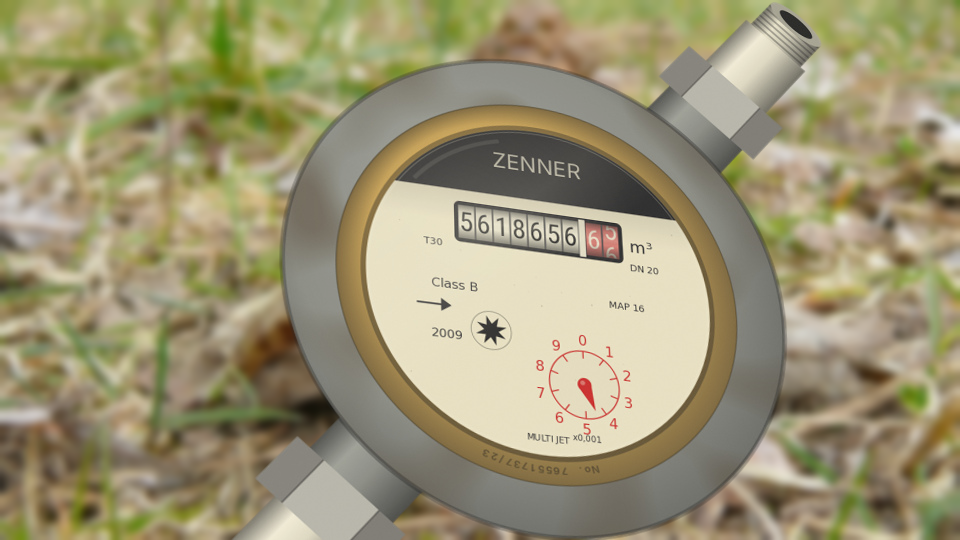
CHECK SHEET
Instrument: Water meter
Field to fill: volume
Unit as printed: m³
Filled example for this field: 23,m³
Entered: 5618656.654,m³
